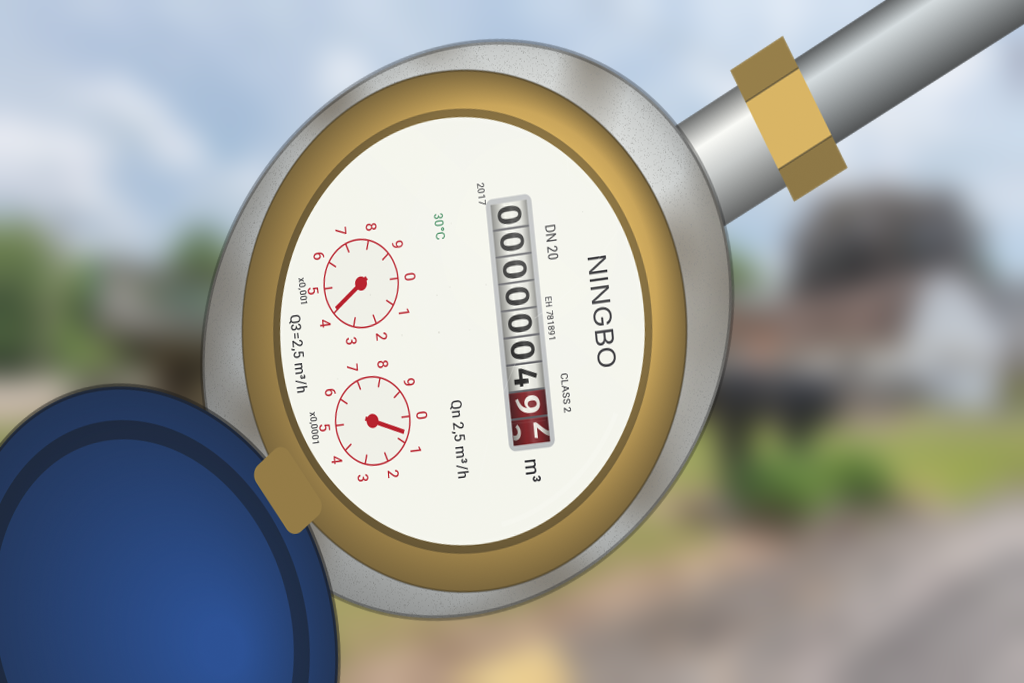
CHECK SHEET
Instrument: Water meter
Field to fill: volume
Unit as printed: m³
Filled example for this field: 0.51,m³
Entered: 4.9240,m³
